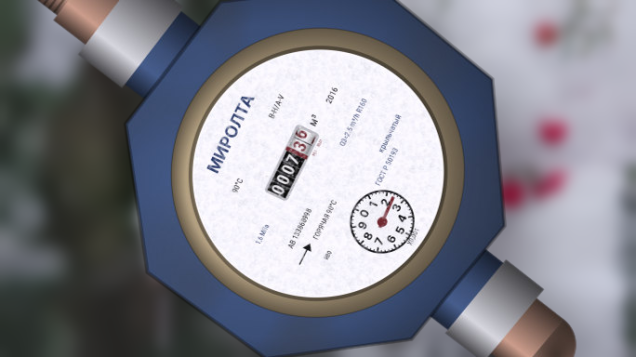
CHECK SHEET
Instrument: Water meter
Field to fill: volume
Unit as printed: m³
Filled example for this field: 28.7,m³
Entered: 7.362,m³
